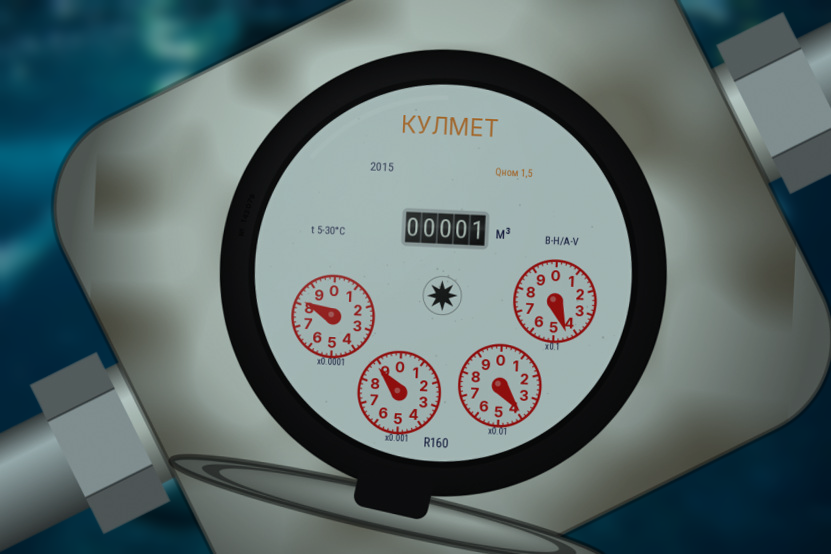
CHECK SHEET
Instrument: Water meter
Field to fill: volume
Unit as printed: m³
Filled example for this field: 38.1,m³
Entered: 1.4388,m³
